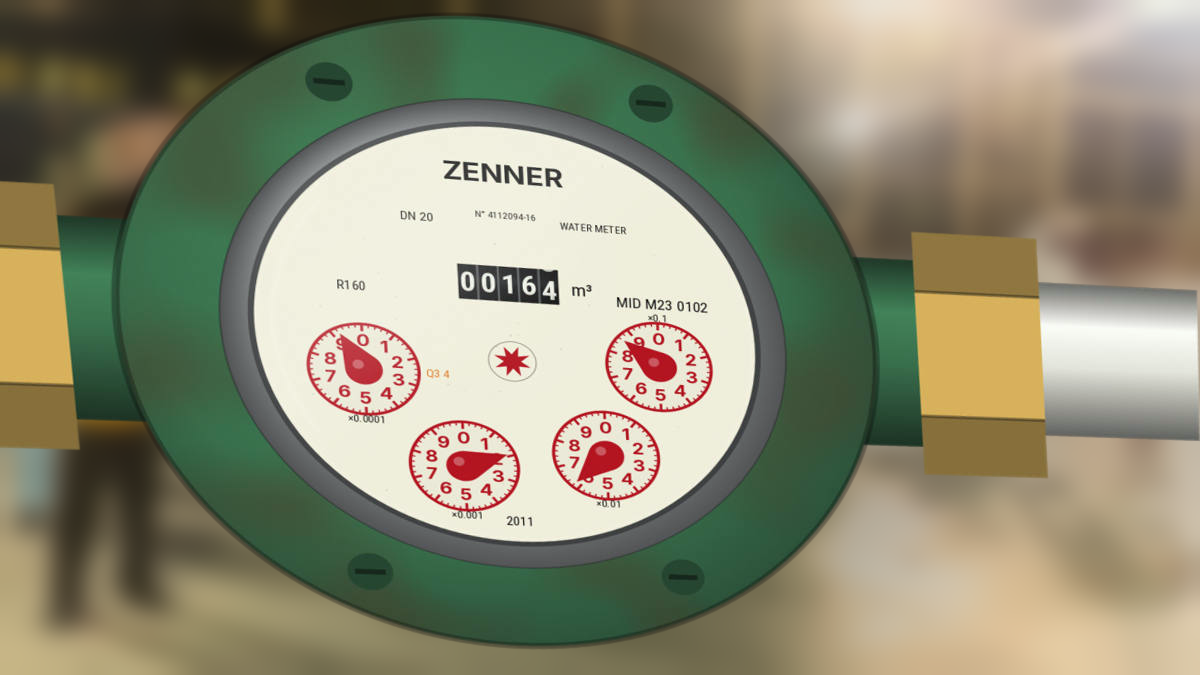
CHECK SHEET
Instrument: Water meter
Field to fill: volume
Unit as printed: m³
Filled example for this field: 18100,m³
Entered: 163.8619,m³
